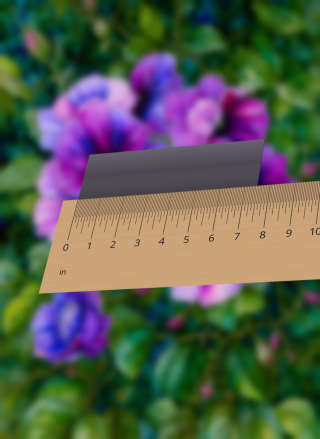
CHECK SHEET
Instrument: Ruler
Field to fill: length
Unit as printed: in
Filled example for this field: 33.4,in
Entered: 7.5,in
